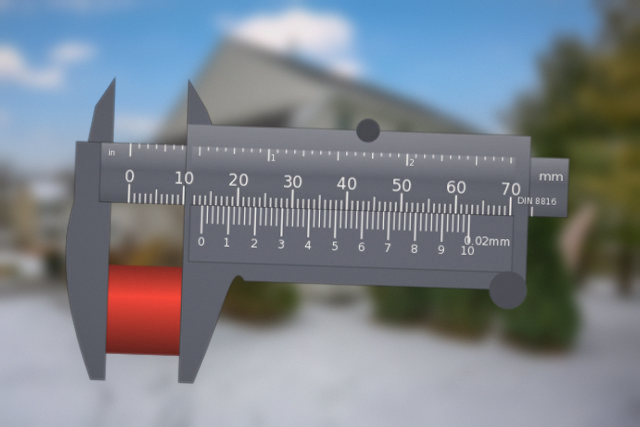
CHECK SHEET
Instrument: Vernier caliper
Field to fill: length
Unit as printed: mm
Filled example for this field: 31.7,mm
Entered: 13.5,mm
